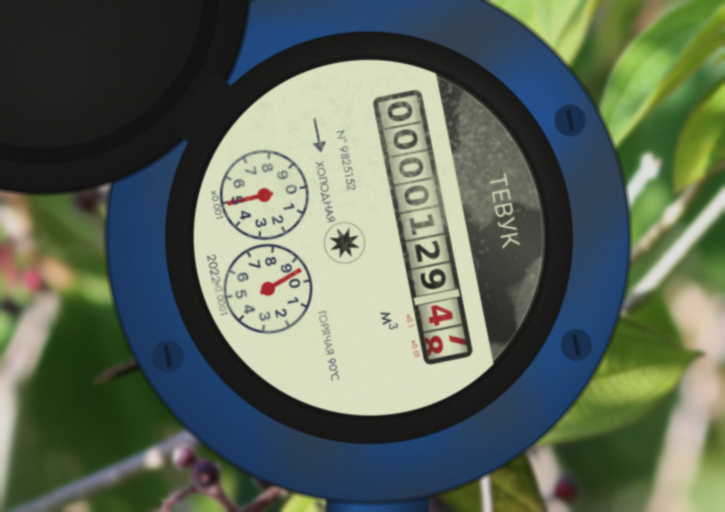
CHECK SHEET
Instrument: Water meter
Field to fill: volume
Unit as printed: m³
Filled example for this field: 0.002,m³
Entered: 129.4749,m³
